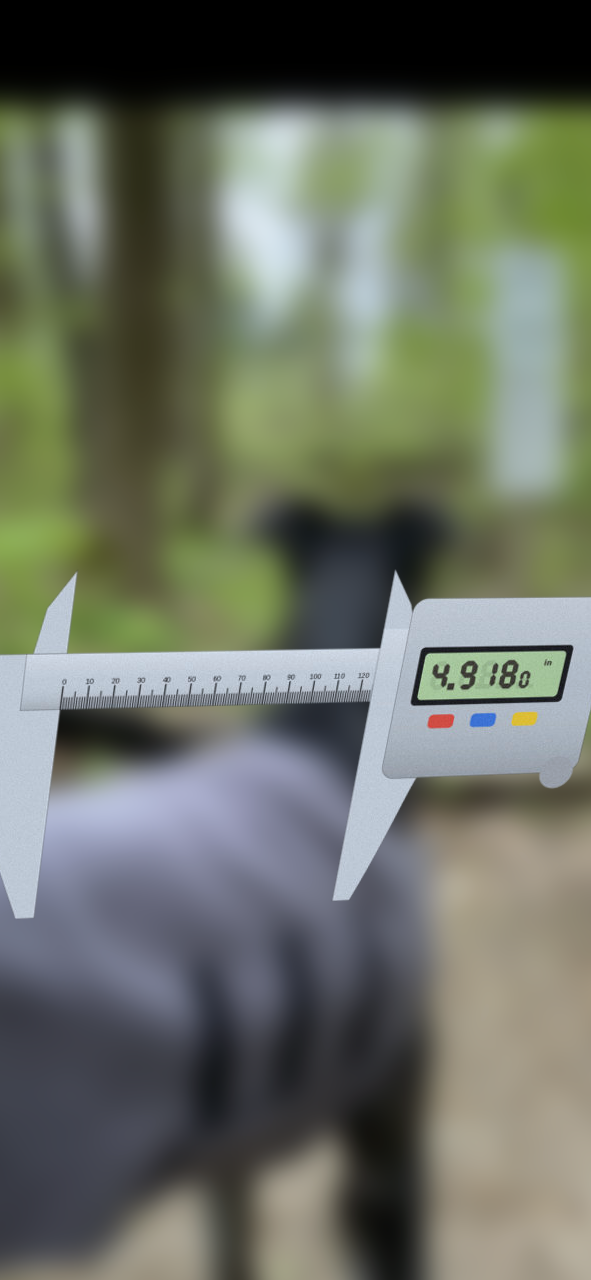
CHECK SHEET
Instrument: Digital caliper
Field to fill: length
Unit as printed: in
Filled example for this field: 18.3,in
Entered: 4.9180,in
